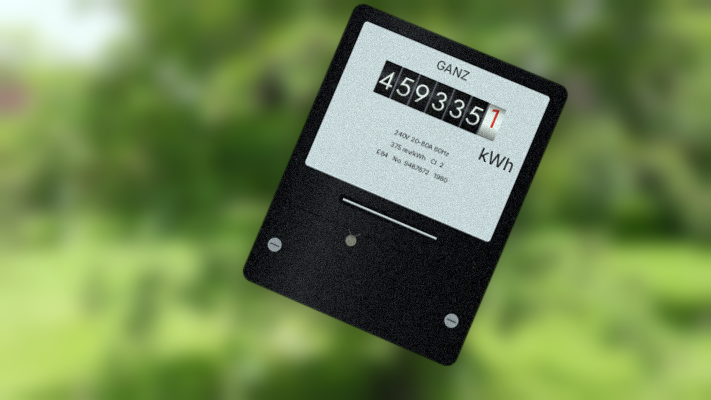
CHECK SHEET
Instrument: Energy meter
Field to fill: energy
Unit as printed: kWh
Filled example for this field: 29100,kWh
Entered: 459335.1,kWh
